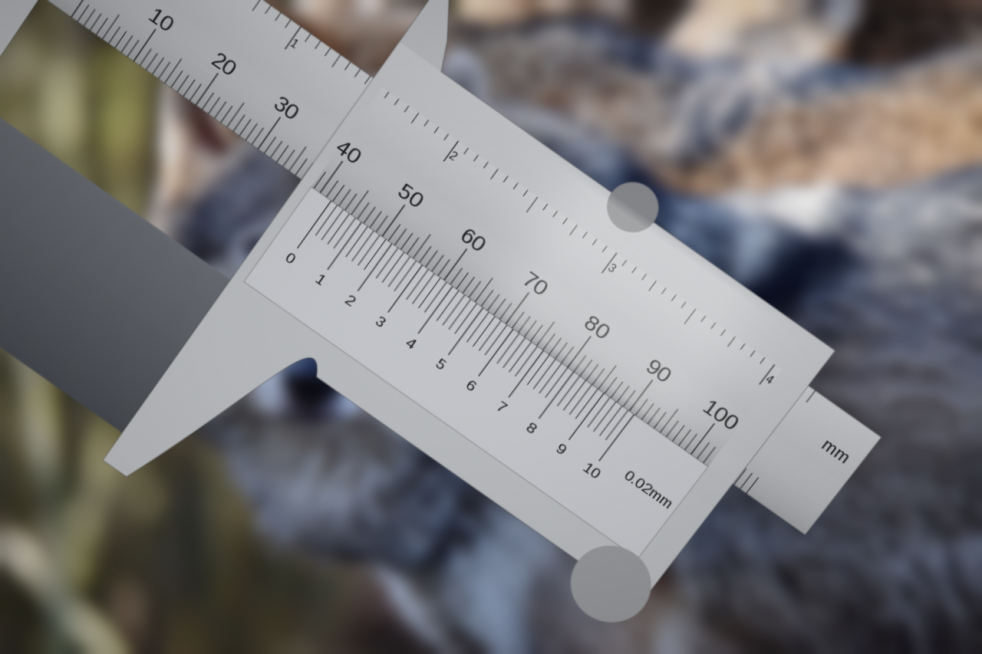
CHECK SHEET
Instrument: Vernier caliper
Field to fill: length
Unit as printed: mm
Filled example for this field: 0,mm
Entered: 41.8,mm
